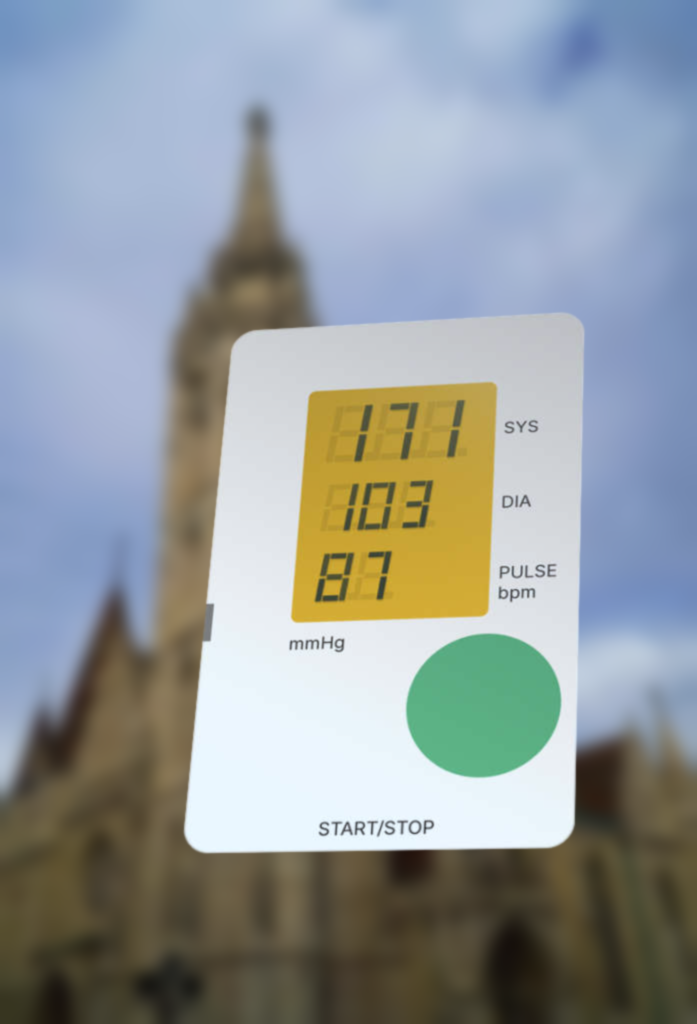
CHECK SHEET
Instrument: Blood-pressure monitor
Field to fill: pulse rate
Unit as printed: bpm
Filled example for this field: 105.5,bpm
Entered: 87,bpm
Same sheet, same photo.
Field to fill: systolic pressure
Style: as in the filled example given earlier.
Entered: 171,mmHg
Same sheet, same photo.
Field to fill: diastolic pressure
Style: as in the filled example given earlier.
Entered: 103,mmHg
